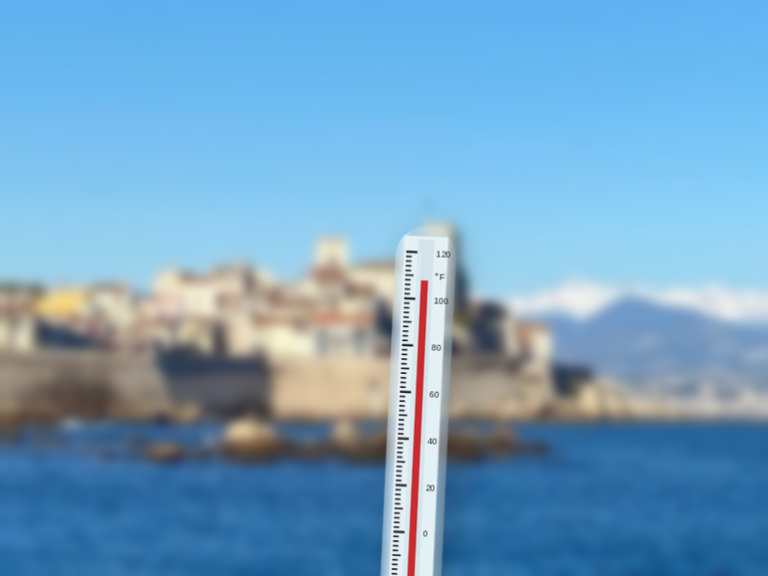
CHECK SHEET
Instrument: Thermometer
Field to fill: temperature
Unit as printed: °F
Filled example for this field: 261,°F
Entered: 108,°F
